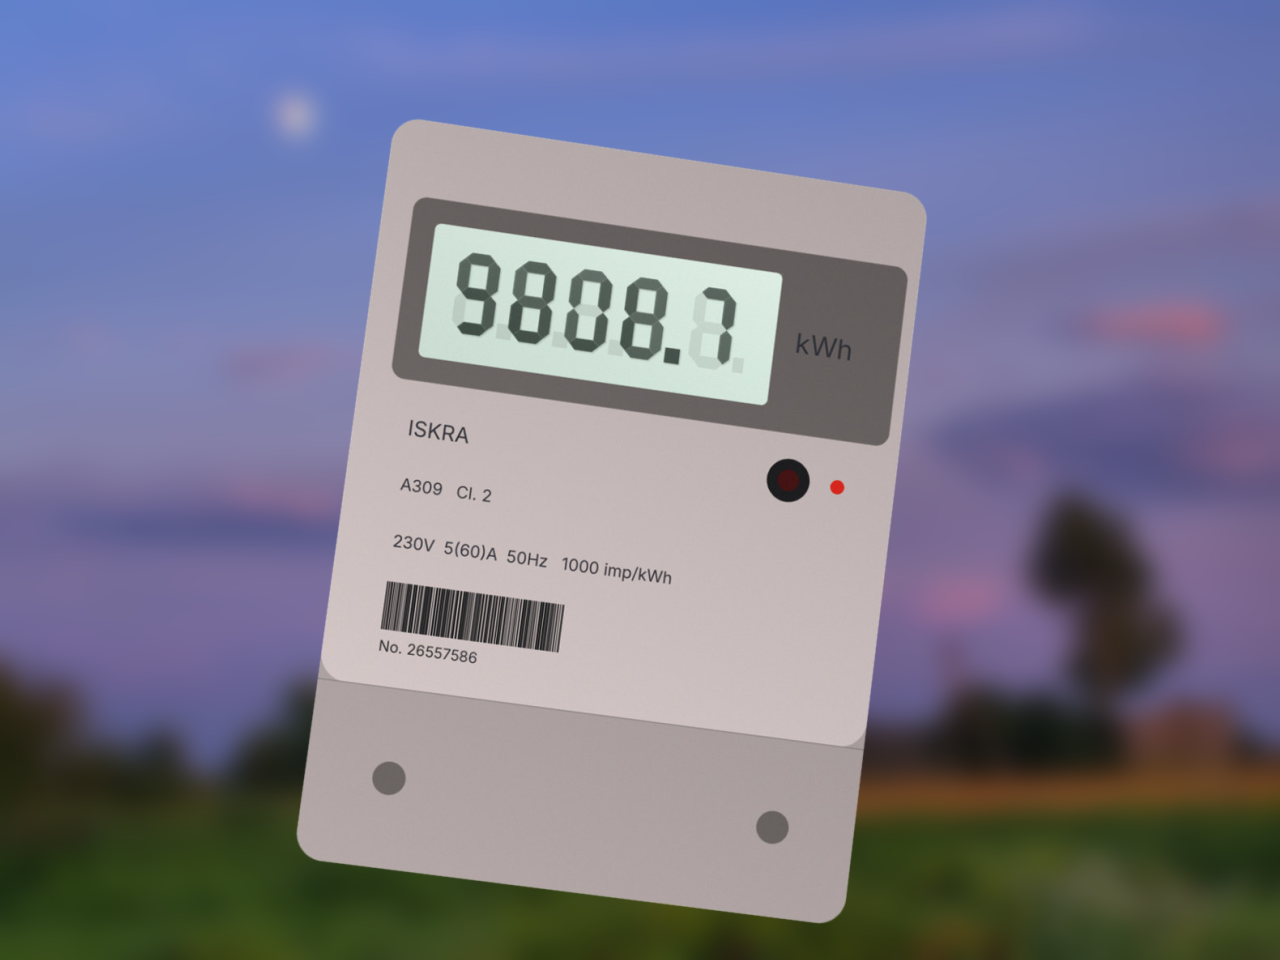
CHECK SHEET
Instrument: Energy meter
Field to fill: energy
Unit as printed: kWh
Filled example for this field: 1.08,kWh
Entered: 9808.7,kWh
